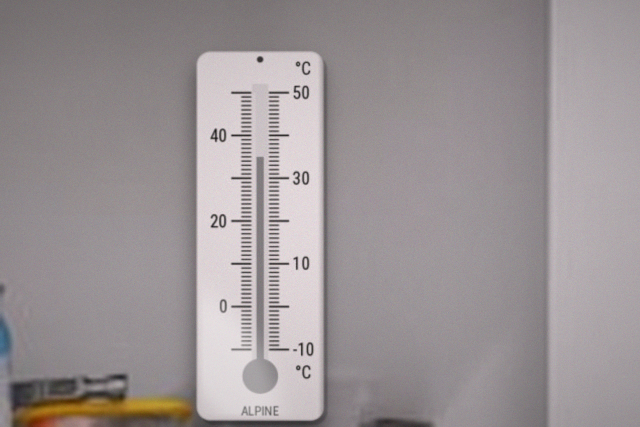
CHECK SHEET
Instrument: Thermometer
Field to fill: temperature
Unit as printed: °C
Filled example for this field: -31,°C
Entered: 35,°C
